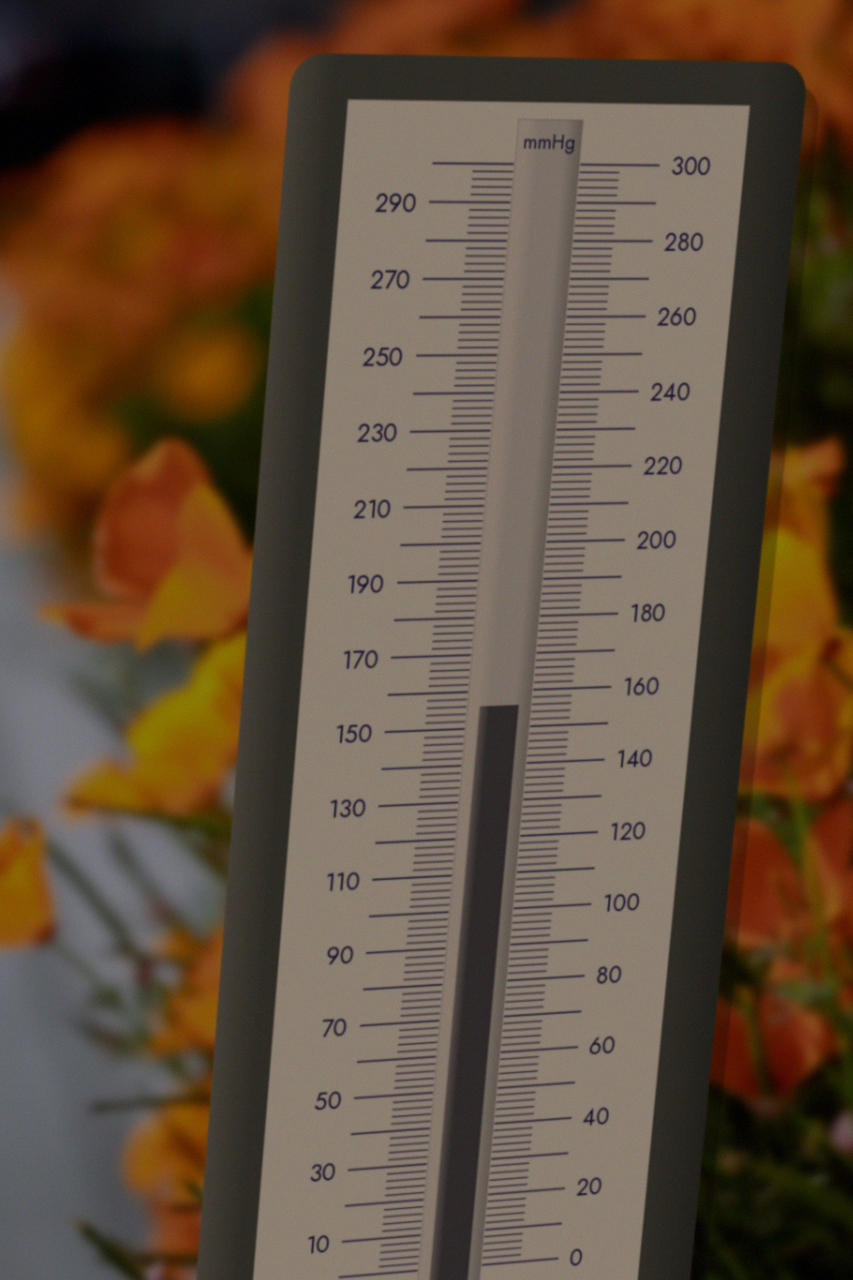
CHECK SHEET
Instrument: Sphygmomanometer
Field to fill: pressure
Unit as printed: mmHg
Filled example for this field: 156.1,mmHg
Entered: 156,mmHg
